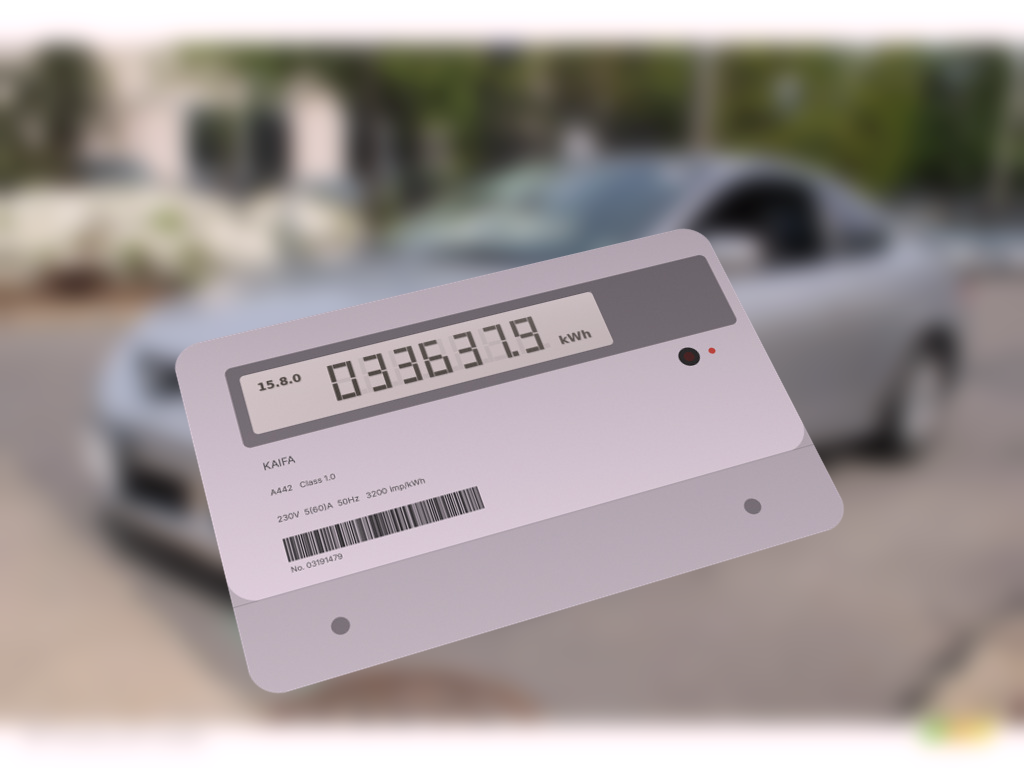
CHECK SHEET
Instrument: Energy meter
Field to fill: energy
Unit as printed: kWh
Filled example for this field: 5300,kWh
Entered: 33637.9,kWh
